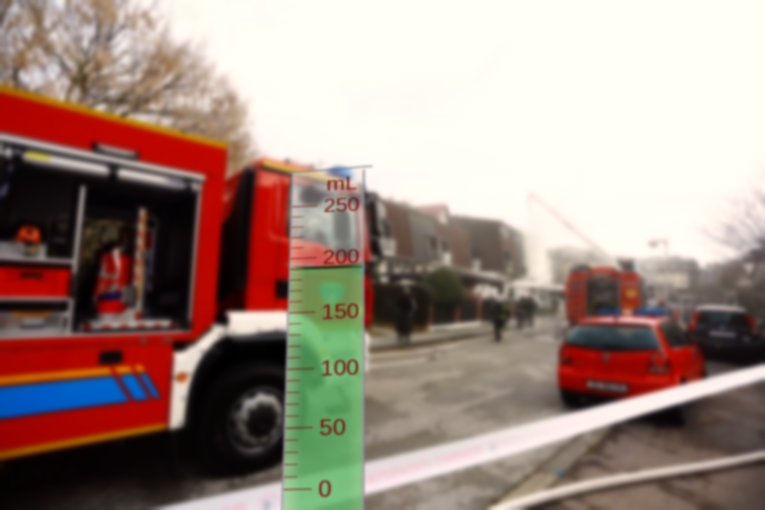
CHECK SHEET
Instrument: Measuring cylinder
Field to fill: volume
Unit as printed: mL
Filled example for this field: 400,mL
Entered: 190,mL
